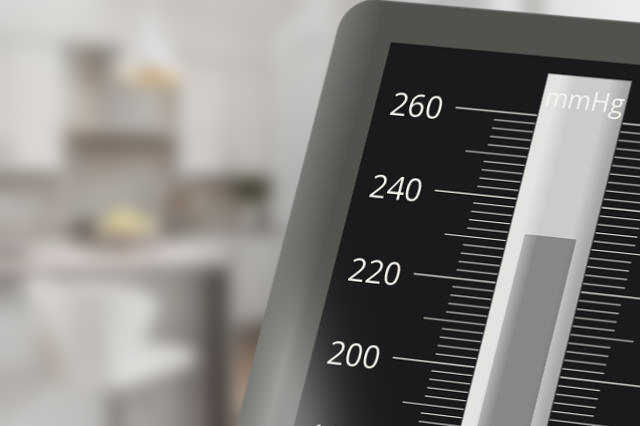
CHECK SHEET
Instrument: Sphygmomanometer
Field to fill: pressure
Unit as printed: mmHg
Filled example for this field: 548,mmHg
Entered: 232,mmHg
